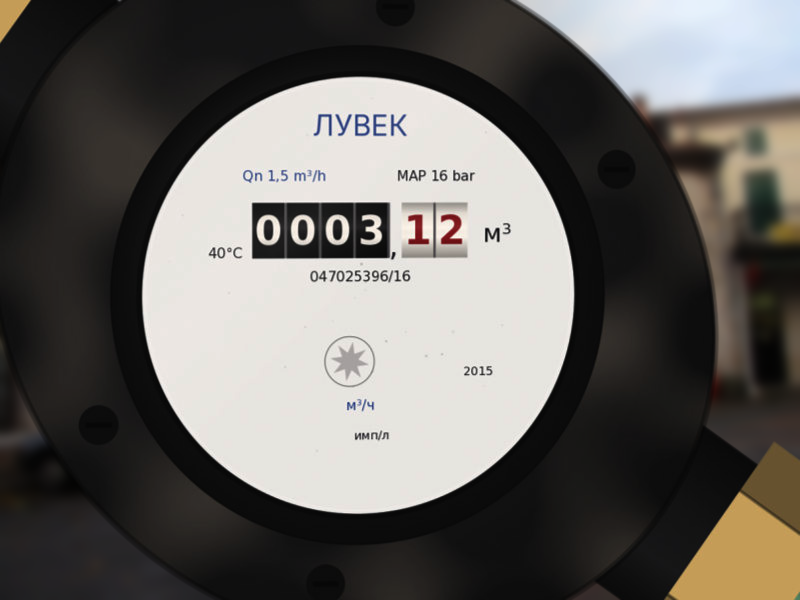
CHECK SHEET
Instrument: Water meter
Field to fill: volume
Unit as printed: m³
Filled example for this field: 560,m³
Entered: 3.12,m³
